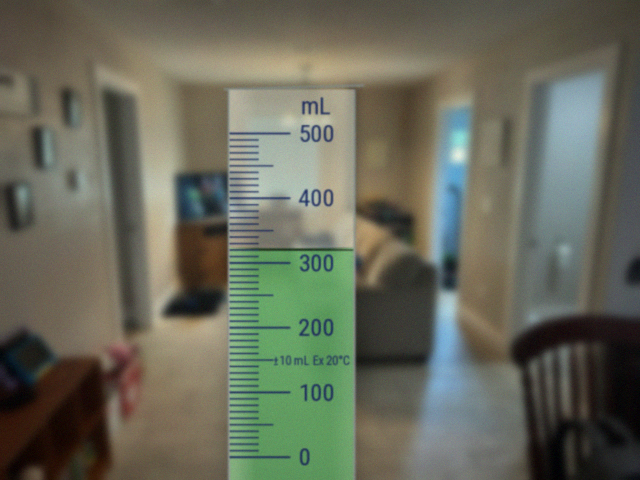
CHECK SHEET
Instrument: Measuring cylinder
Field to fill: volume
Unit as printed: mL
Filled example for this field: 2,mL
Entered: 320,mL
